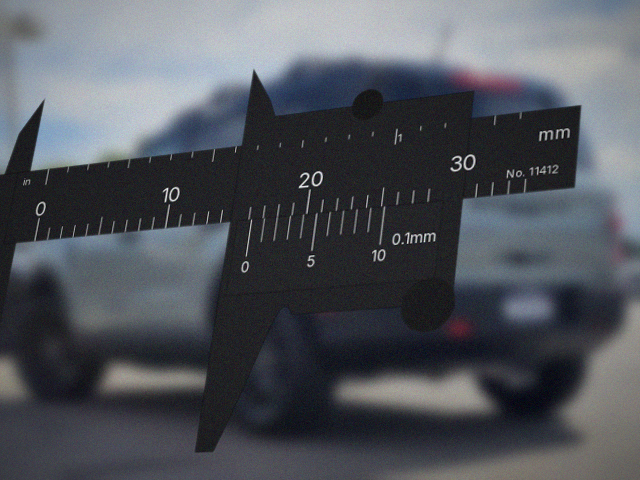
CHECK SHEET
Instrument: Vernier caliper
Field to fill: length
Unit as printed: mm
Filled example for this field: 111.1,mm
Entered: 16.2,mm
